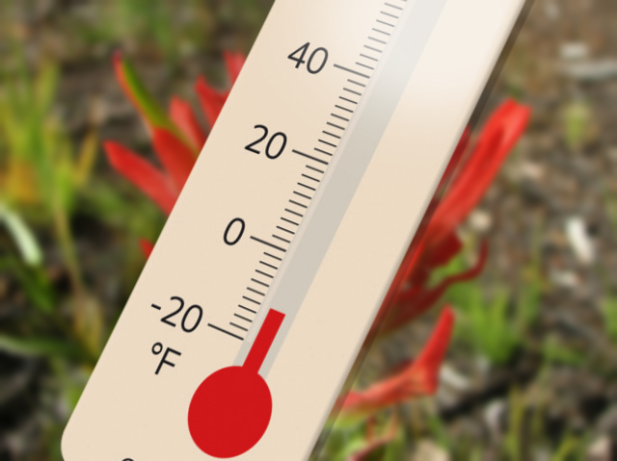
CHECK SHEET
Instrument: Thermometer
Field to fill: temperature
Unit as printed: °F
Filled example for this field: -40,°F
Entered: -12,°F
